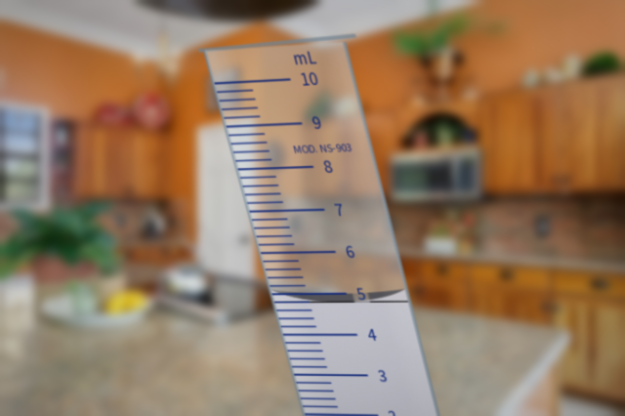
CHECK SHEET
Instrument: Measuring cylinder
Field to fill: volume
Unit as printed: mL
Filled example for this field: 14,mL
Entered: 4.8,mL
